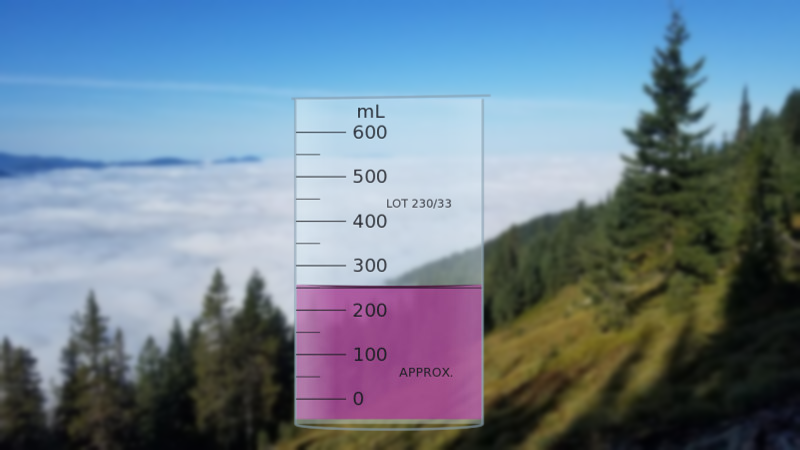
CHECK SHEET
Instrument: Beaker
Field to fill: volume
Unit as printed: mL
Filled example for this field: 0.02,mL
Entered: 250,mL
